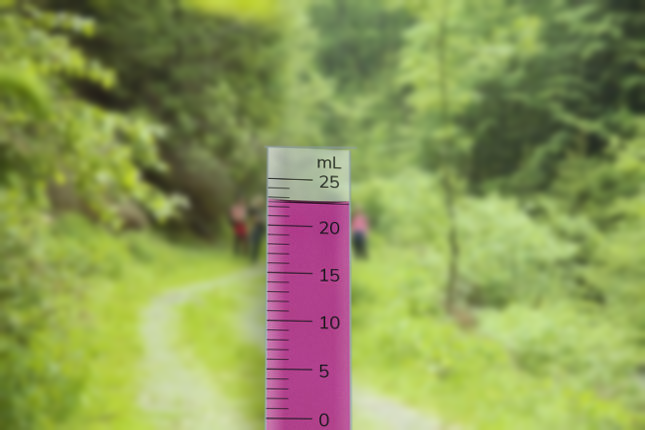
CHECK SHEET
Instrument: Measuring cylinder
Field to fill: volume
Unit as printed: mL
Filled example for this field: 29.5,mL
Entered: 22.5,mL
